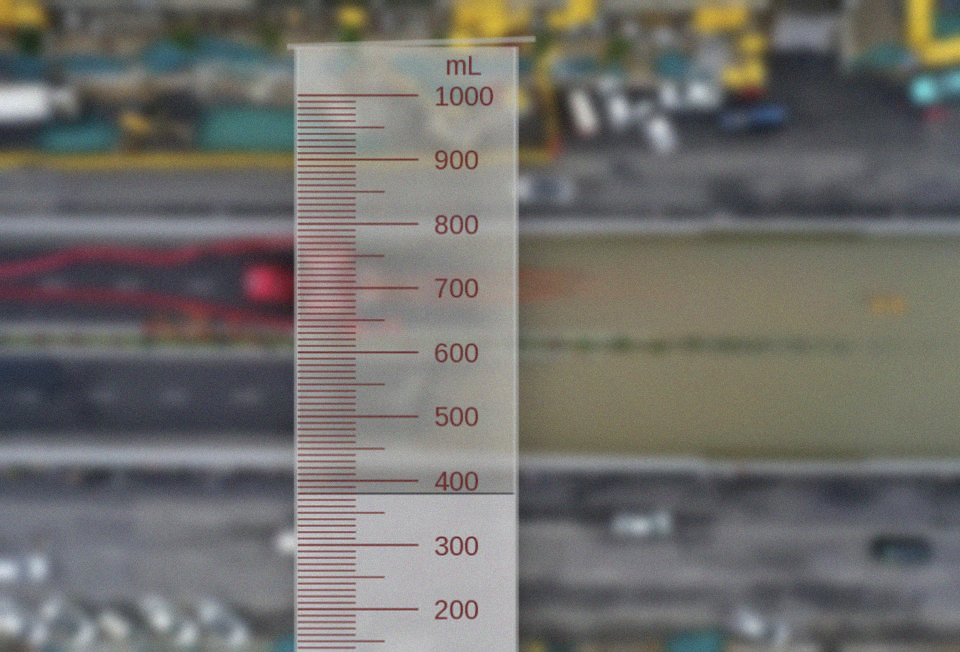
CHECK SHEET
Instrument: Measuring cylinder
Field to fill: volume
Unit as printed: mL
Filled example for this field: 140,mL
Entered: 380,mL
